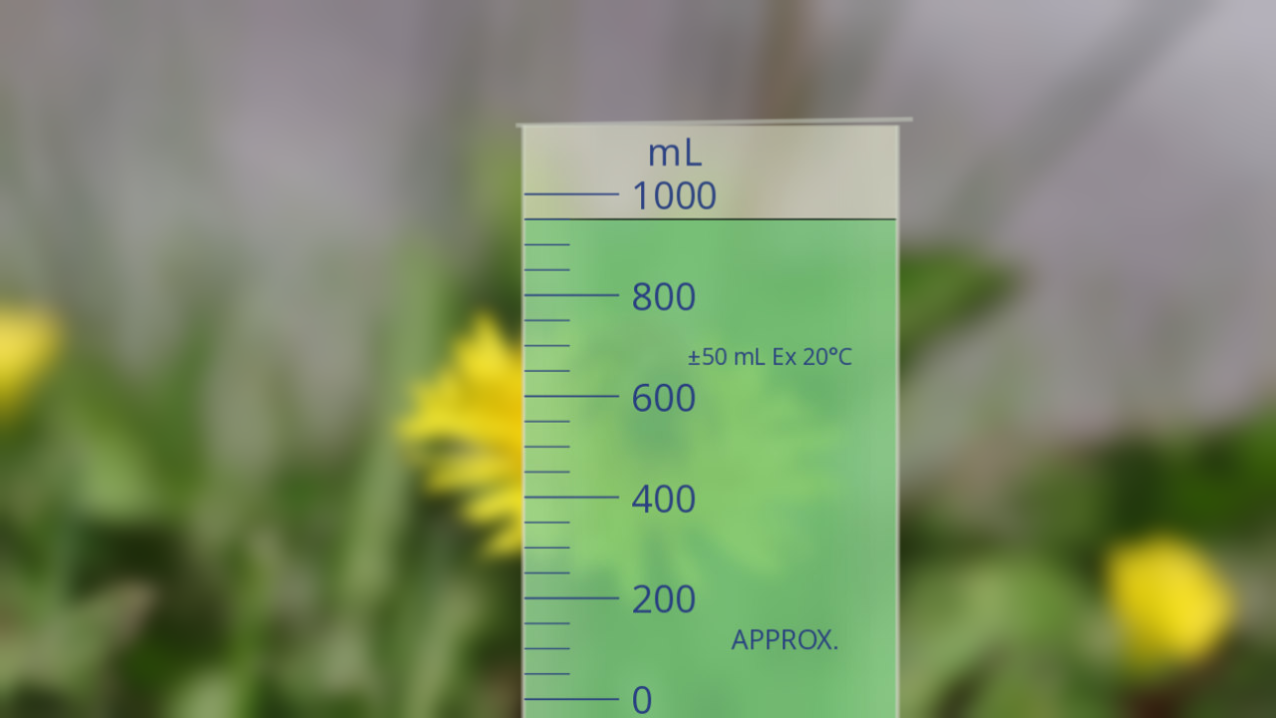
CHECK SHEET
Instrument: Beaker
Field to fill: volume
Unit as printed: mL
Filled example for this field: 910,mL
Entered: 950,mL
